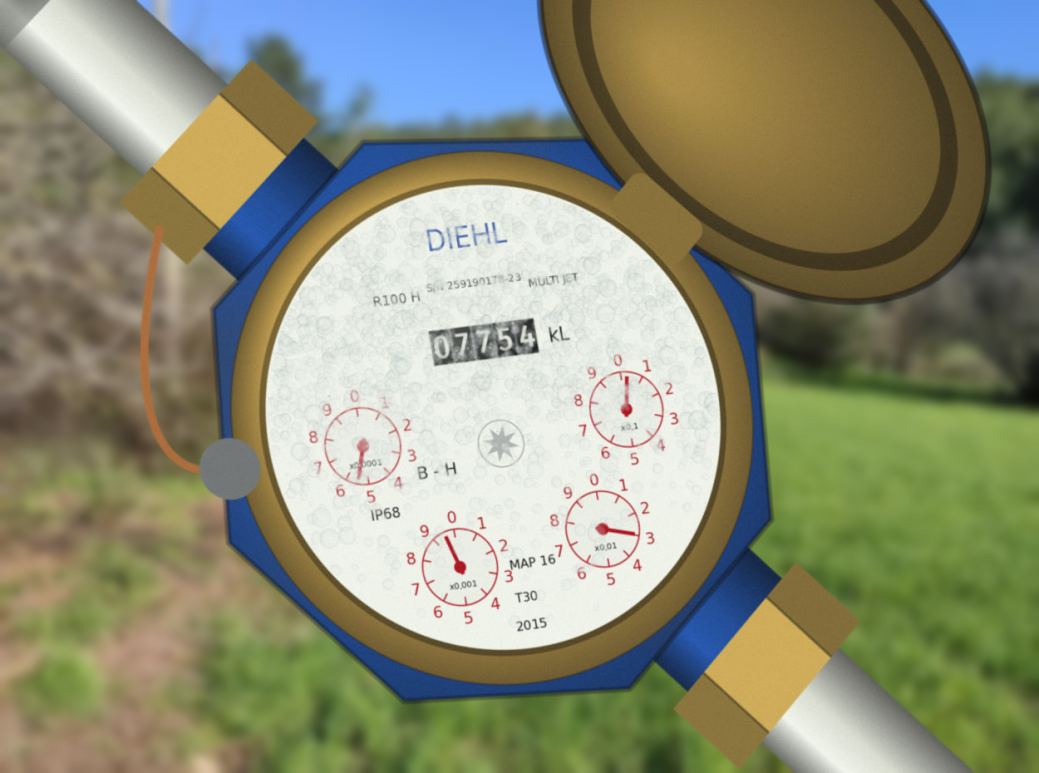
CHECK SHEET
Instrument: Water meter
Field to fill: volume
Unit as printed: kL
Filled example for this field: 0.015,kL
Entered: 7754.0295,kL
